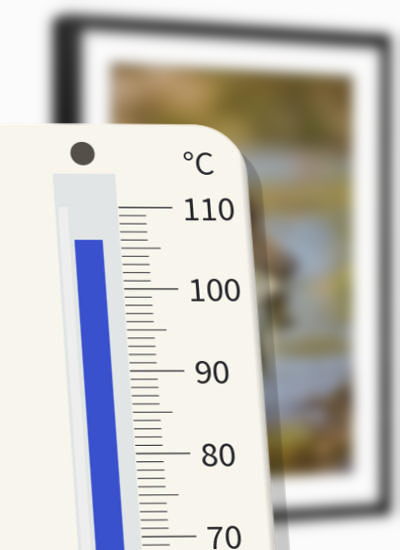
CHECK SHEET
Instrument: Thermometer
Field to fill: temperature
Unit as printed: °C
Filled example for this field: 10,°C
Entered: 106,°C
